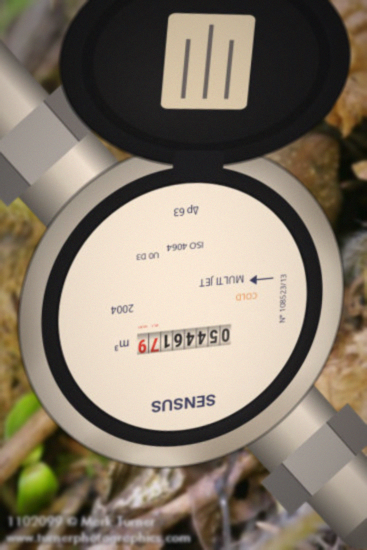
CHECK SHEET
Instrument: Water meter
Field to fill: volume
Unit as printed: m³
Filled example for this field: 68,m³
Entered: 54461.79,m³
